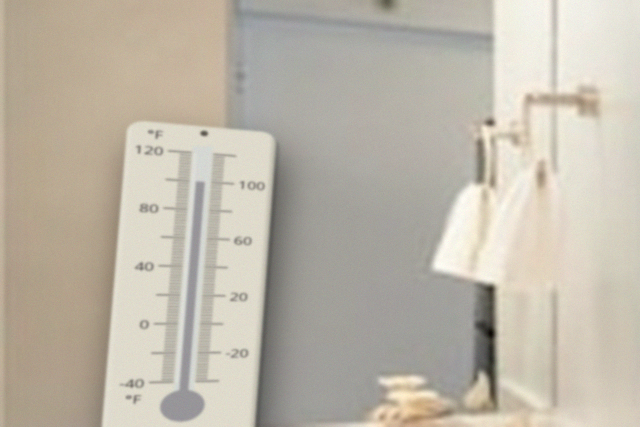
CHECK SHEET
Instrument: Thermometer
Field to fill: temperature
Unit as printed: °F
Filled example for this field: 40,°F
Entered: 100,°F
